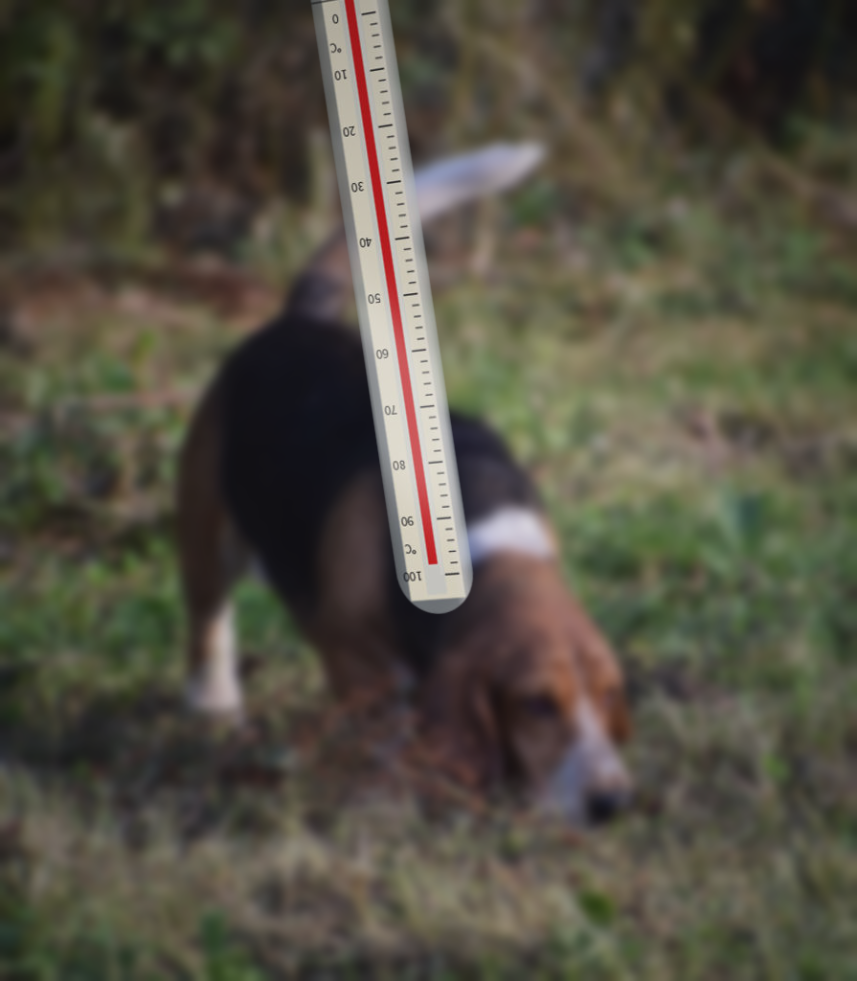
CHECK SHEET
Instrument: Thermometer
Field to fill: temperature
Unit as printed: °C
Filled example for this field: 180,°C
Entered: 98,°C
